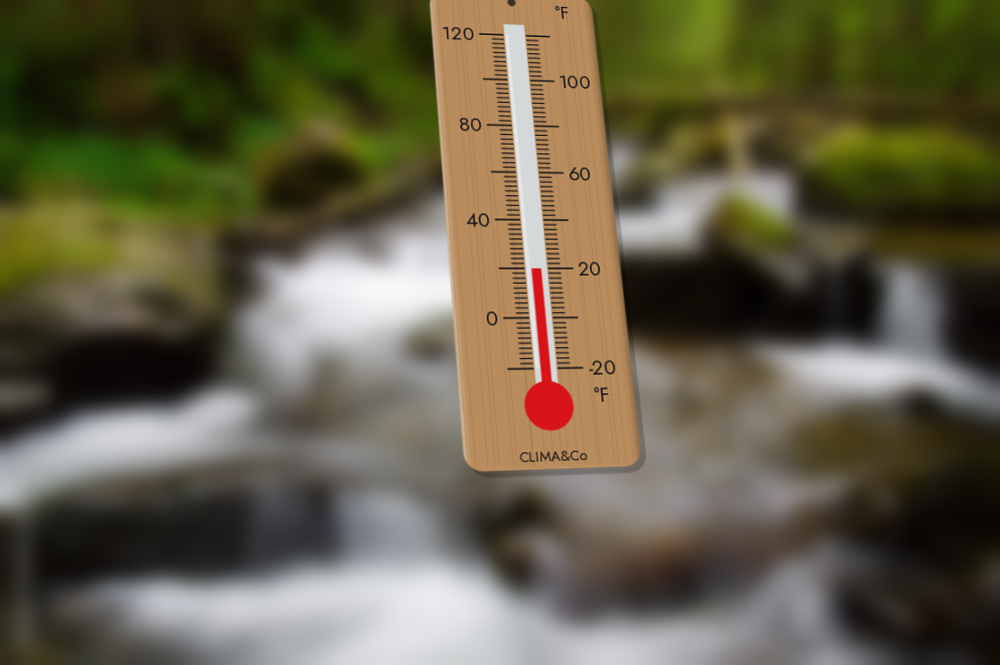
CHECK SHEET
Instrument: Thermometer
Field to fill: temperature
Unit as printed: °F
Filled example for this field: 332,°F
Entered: 20,°F
